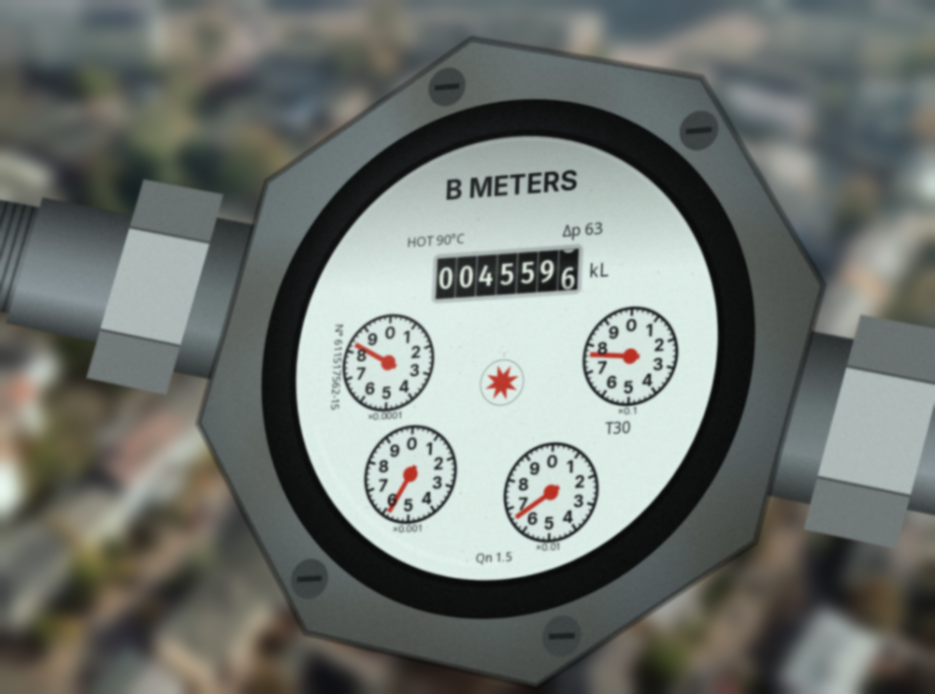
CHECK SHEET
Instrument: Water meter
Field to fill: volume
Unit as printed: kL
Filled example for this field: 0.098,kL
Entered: 45595.7658,kL
